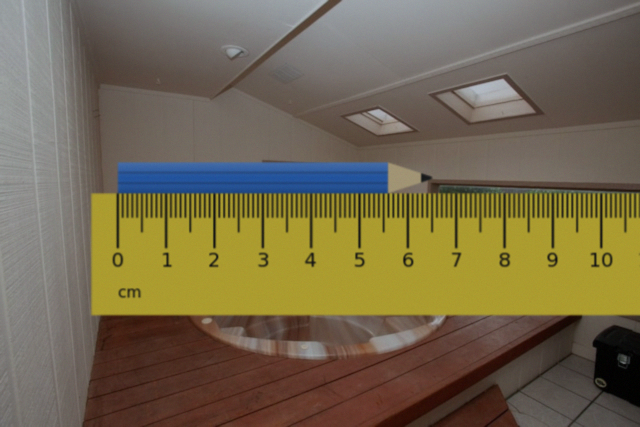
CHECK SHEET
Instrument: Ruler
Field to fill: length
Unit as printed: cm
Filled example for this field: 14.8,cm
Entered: 6.5,cm
